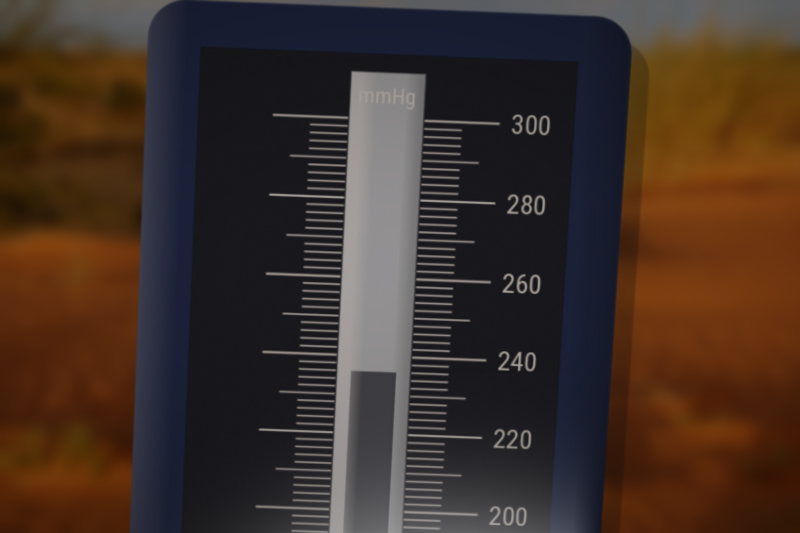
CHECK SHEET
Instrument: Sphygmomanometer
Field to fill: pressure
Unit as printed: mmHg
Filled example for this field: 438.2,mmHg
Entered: 236,mmHg
